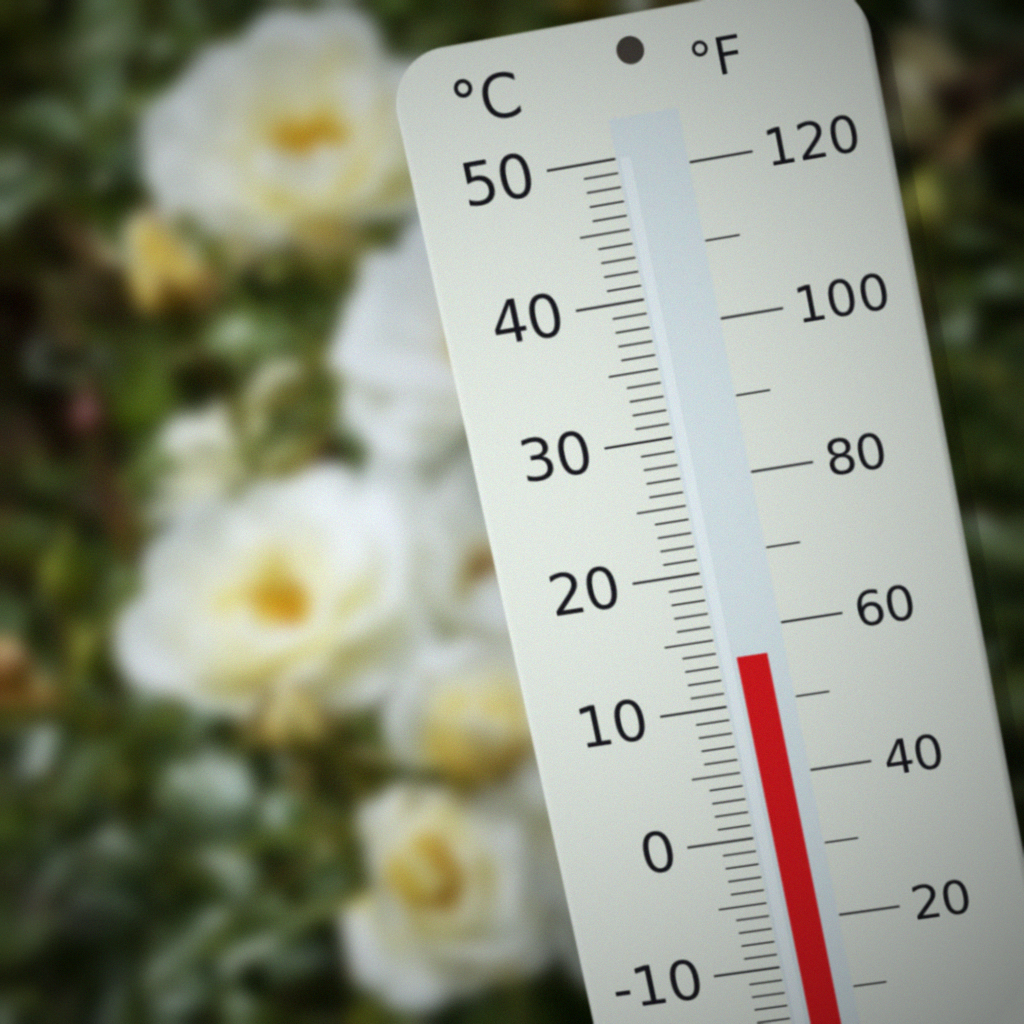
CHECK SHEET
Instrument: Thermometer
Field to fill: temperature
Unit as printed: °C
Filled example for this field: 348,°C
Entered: 13.5,°C
